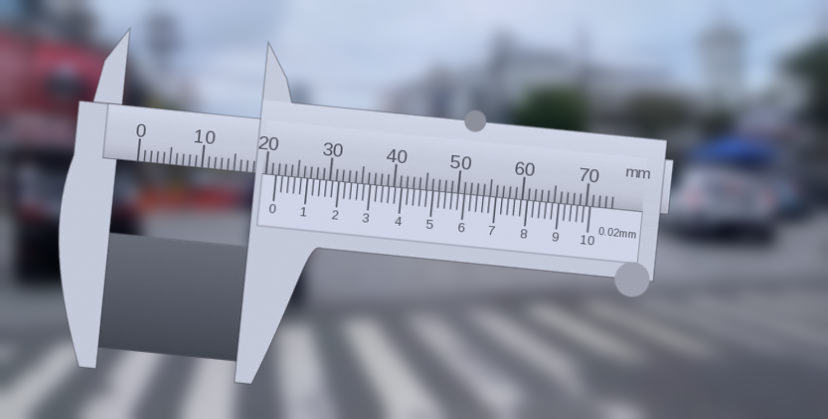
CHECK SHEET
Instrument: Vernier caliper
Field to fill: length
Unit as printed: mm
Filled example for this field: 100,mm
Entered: 21.6,mm
